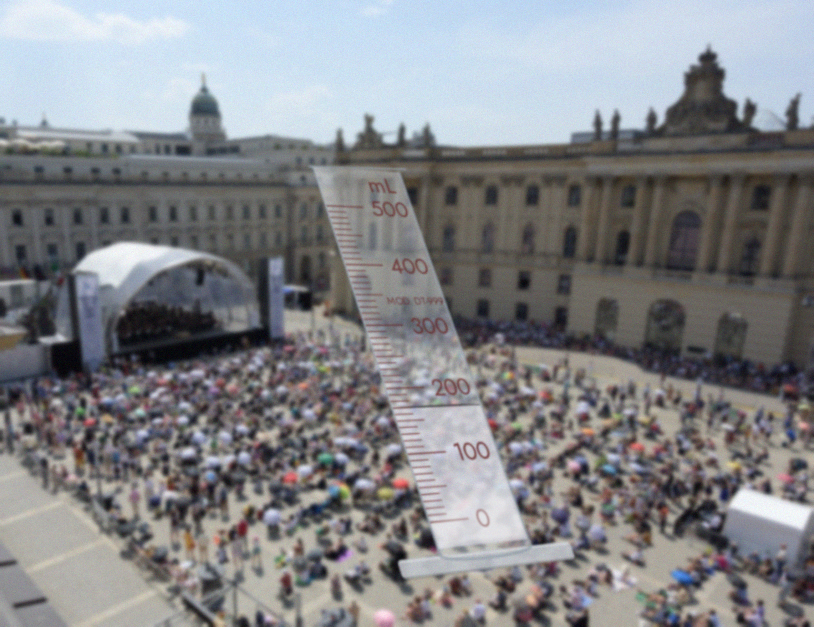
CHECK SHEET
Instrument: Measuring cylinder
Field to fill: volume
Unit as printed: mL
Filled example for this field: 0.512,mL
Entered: 170,mL
